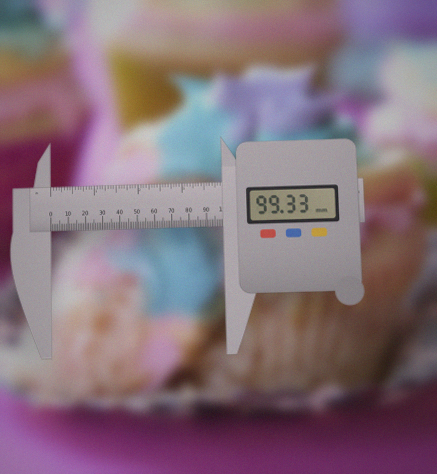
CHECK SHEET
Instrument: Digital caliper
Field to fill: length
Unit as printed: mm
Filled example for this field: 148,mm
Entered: 99.33,mm
